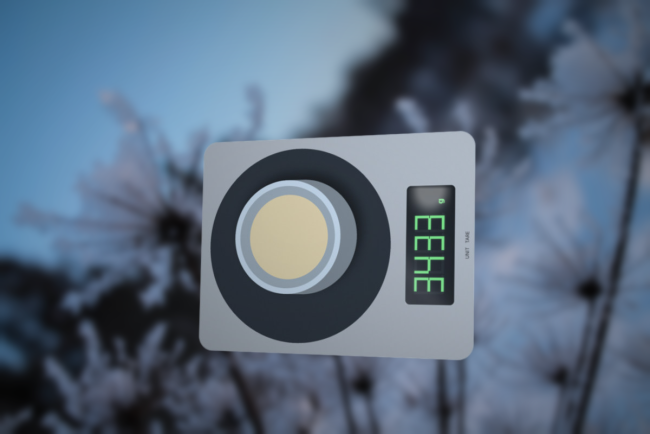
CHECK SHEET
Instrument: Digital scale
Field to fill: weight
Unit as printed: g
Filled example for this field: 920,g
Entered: 3433,g
